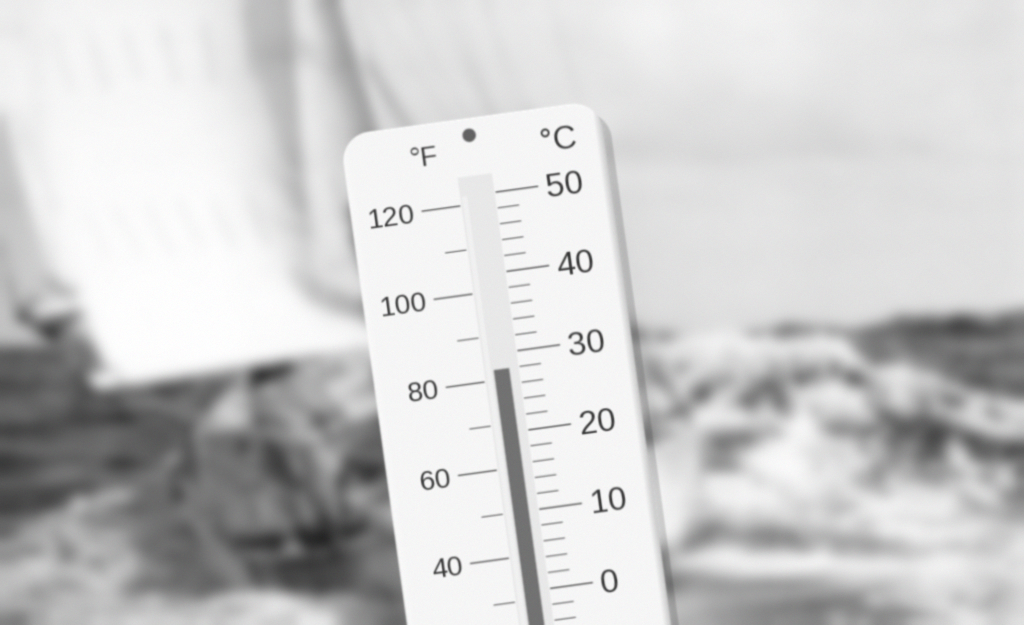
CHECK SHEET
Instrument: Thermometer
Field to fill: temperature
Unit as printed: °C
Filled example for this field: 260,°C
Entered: 28,°C
